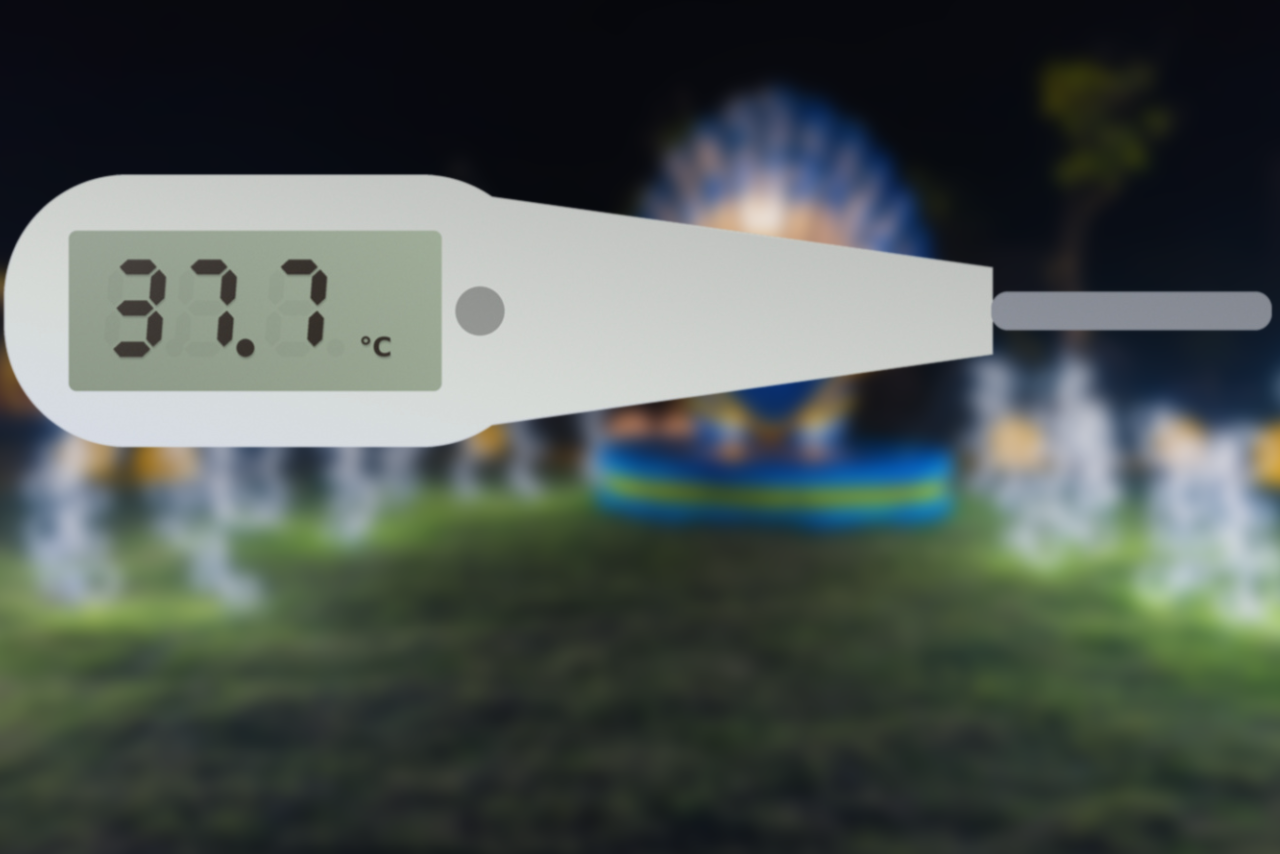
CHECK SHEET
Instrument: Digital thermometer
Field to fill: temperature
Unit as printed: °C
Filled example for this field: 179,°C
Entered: 37.7,°C
